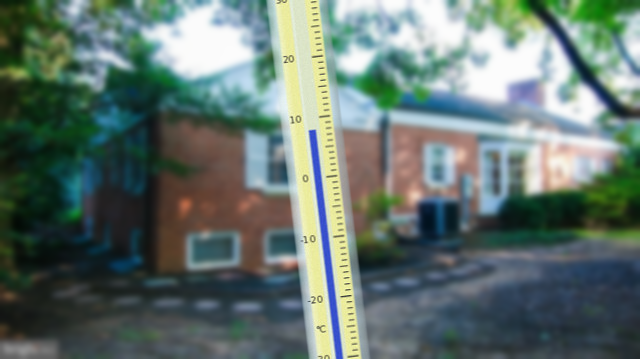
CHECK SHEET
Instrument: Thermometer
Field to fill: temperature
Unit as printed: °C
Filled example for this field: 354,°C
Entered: 8,°C
